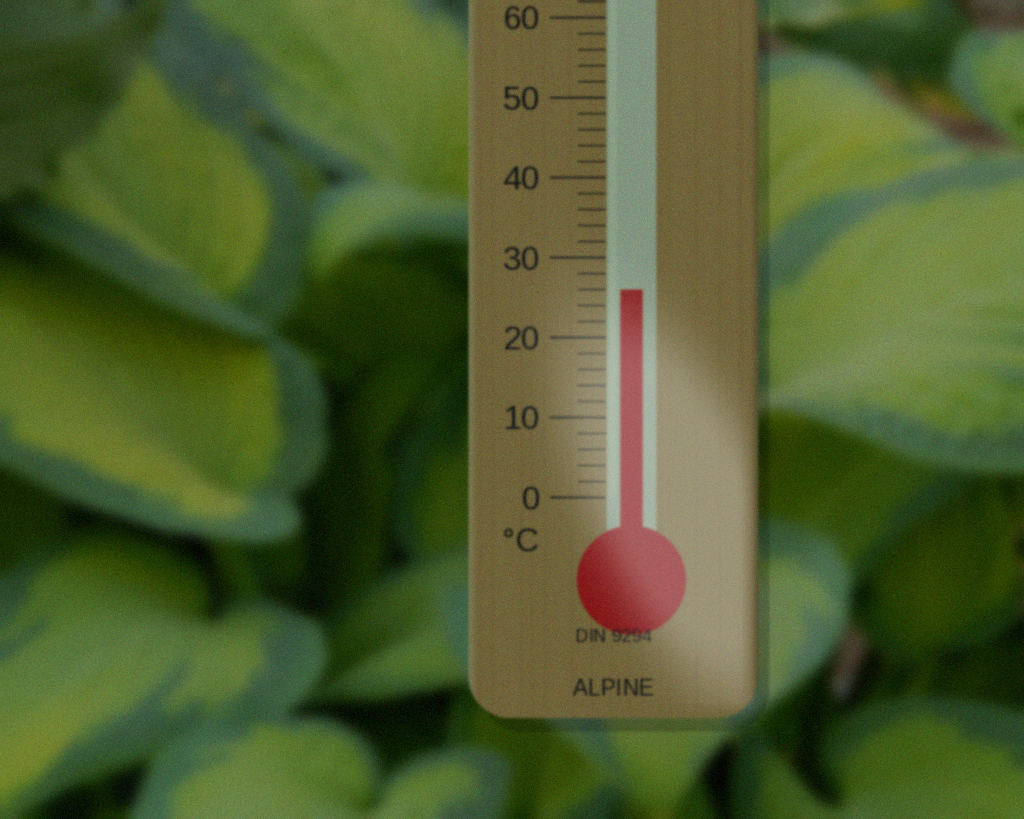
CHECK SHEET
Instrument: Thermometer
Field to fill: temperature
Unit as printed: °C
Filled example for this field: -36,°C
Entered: 26,°C
